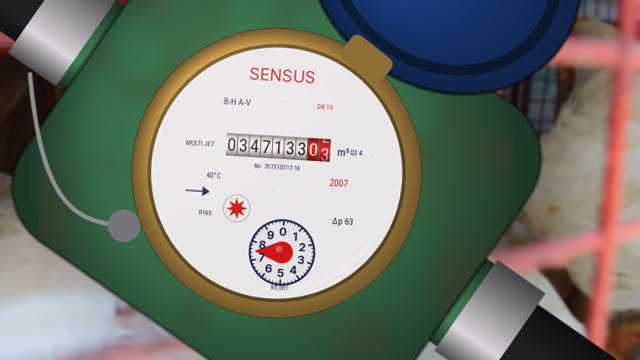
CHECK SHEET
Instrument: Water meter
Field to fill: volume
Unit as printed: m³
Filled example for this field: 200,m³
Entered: 347133.027,m³
